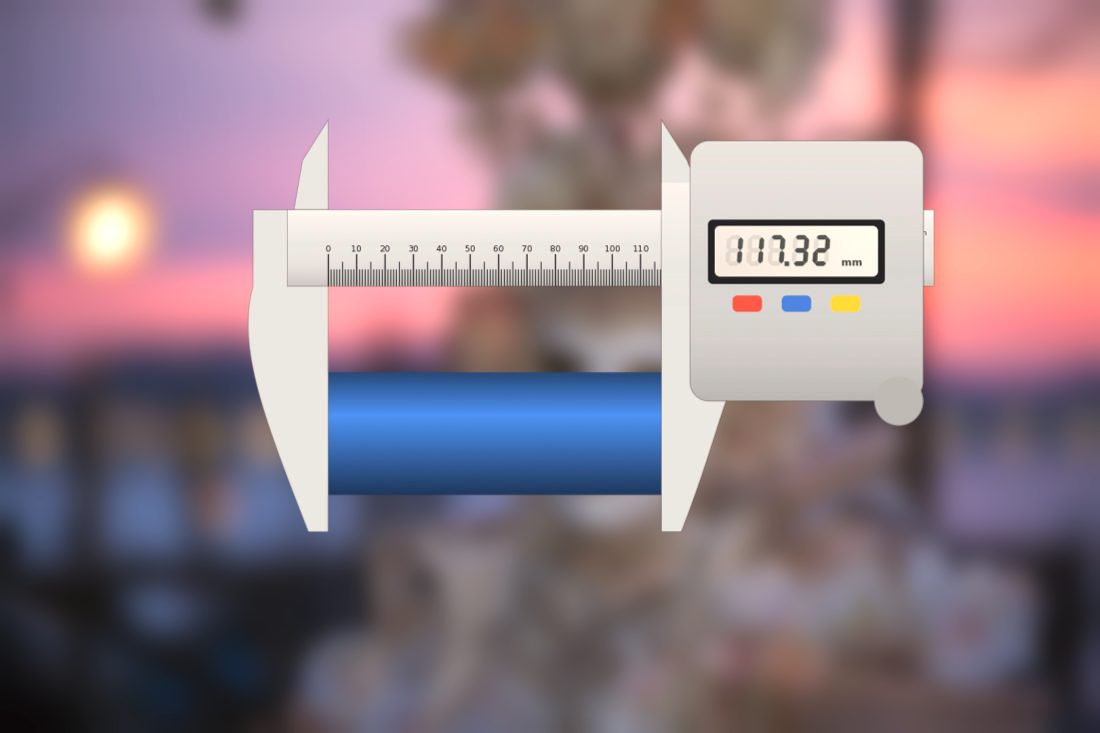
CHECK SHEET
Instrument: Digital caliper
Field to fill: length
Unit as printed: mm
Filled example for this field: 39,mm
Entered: 117.32,mm
